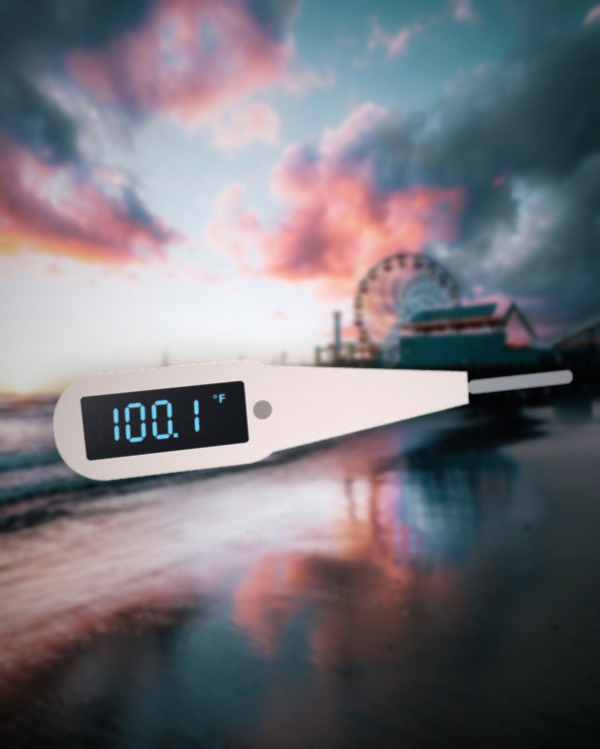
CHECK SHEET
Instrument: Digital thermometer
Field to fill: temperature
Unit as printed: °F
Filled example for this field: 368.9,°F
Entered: 100.1,°F
